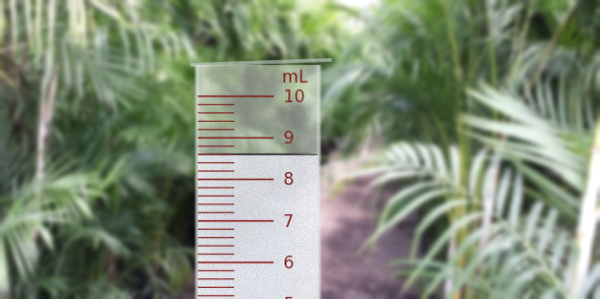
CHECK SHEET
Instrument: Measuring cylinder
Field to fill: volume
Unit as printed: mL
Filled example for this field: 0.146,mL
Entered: 8.6,mL
